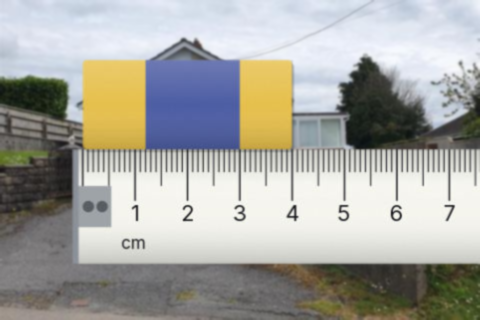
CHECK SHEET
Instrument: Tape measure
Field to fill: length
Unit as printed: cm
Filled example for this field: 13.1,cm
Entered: 4,cm
